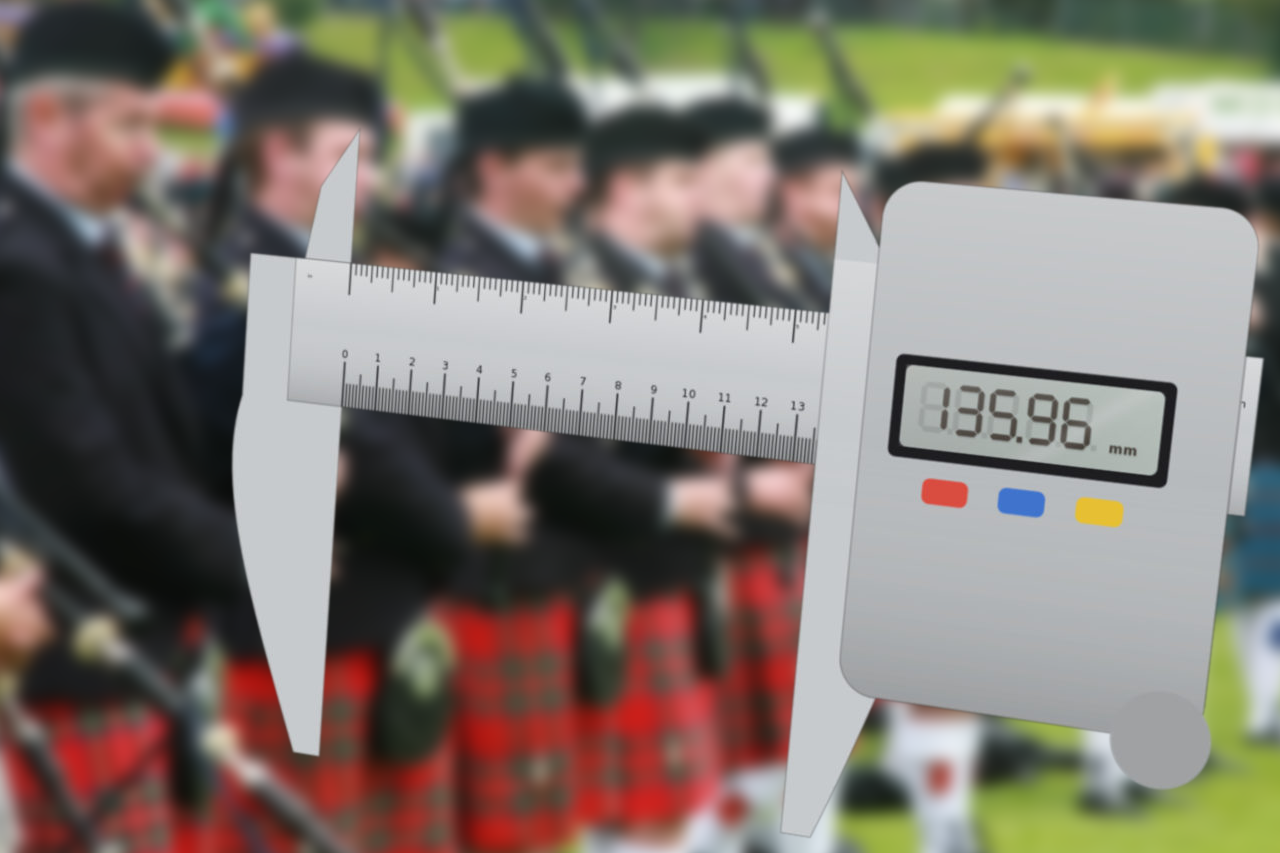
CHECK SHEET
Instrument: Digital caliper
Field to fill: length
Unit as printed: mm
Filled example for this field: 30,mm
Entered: 135.96,mm
